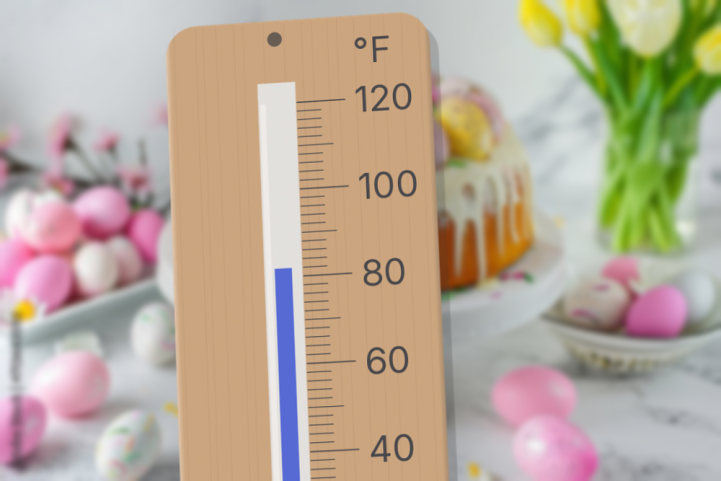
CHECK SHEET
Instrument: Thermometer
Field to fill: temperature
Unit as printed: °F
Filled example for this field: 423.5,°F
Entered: 82,°F
